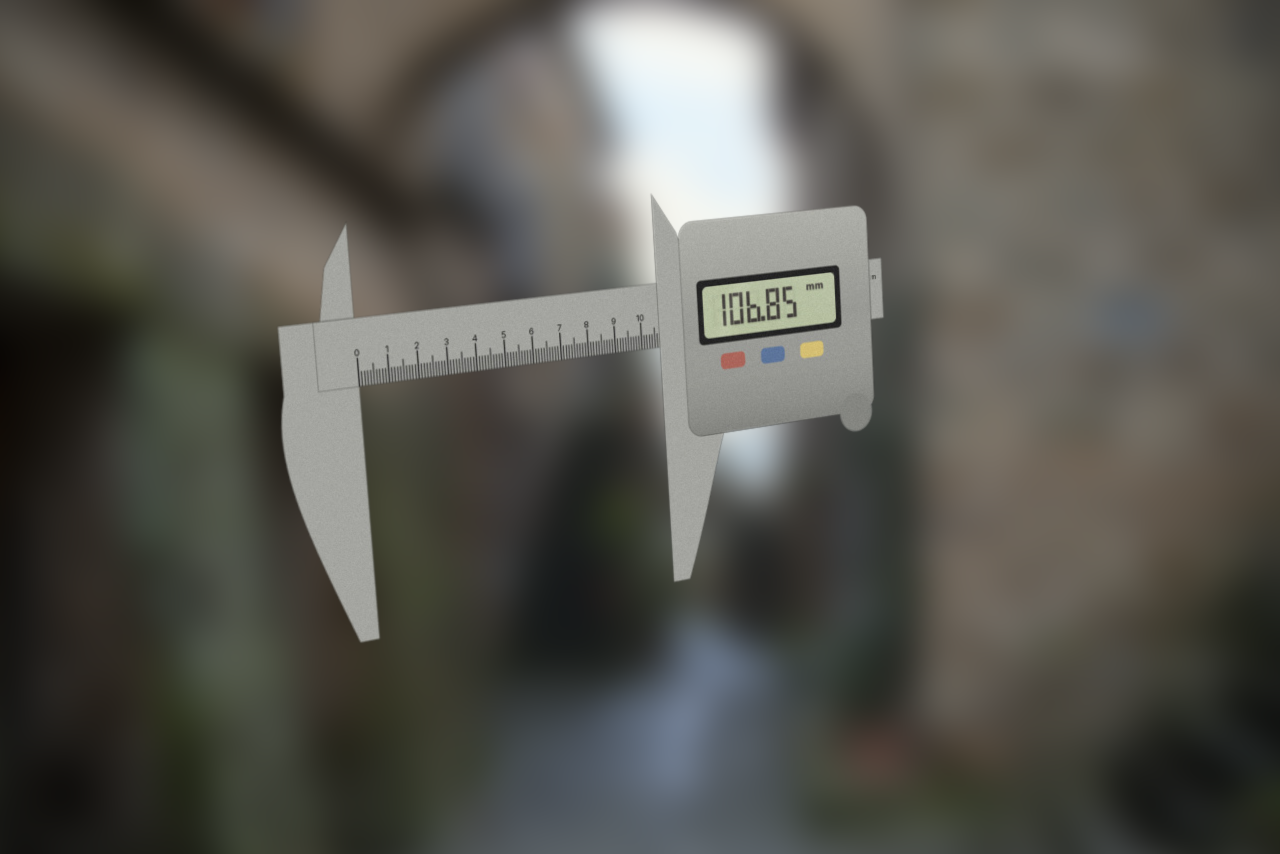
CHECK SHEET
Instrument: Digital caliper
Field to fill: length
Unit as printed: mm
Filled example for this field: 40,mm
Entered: 106.85,mm
